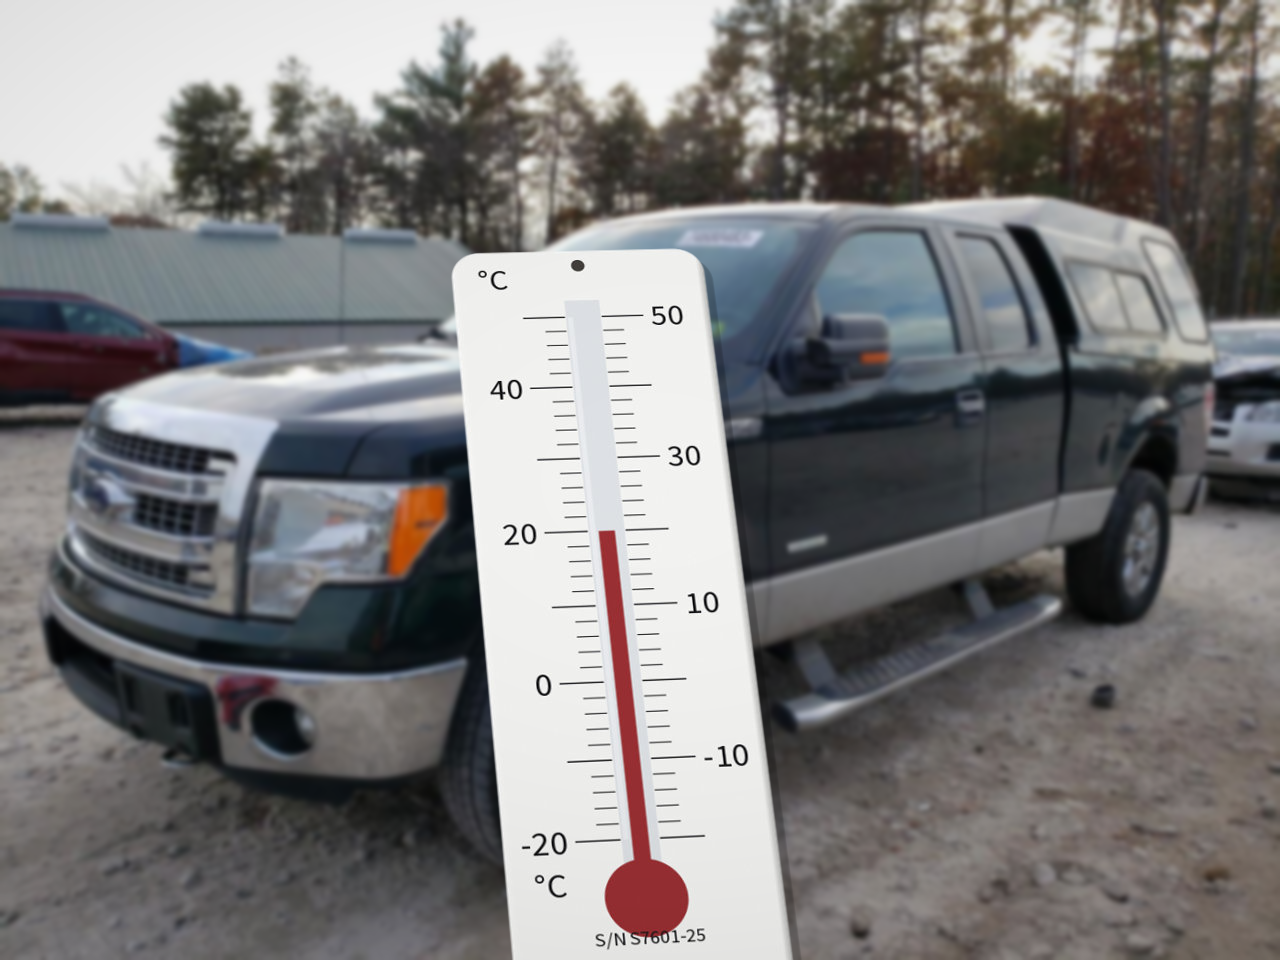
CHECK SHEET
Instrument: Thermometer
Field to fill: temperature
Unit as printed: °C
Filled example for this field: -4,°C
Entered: 20,°C
